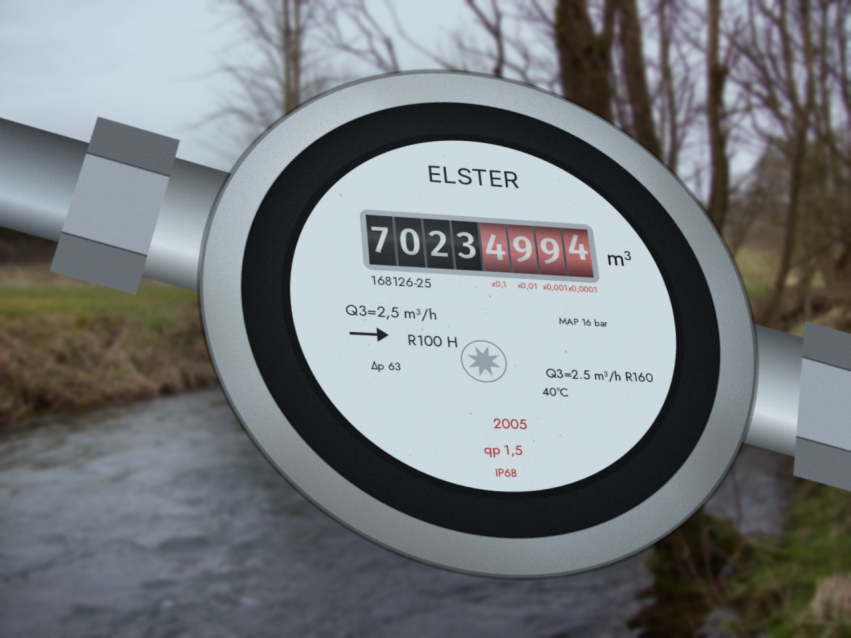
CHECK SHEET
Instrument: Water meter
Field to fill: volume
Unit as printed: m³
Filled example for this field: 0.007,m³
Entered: 7023.4994,m³
